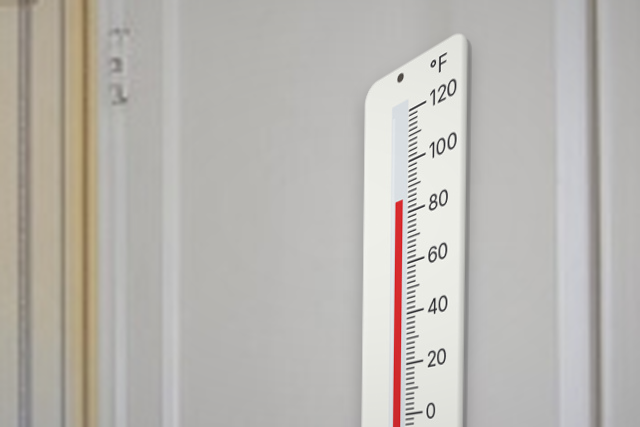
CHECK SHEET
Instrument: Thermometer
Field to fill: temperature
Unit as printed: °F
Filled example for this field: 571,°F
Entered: 86,°F
